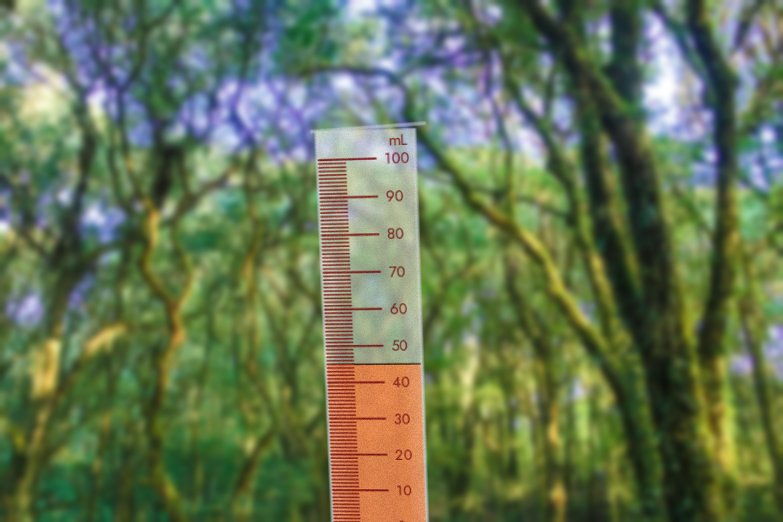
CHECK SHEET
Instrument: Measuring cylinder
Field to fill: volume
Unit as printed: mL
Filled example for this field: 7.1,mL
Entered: 45,mL
